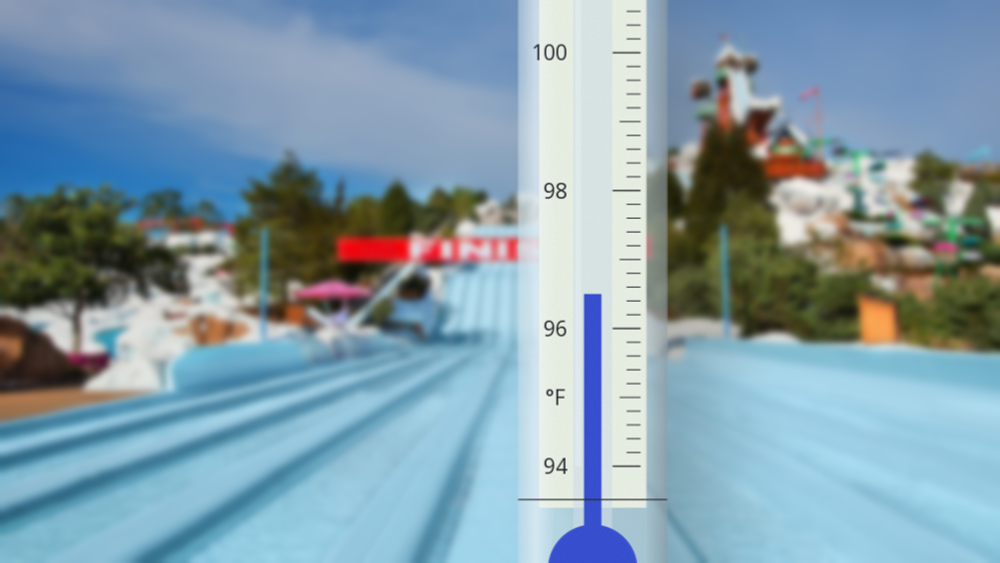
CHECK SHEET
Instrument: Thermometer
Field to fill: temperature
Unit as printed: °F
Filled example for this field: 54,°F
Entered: 96.5,°F
